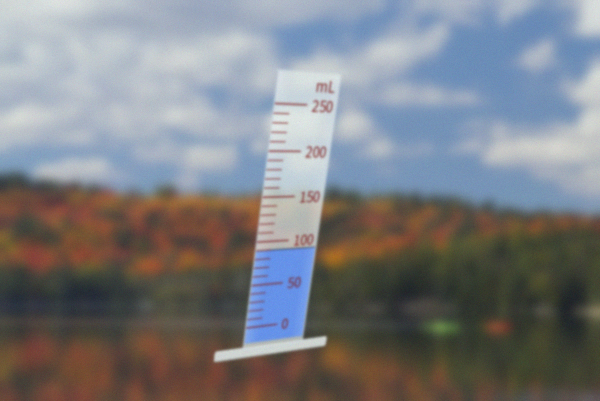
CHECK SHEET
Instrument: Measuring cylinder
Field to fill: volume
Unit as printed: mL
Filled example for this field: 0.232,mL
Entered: 90,mL
